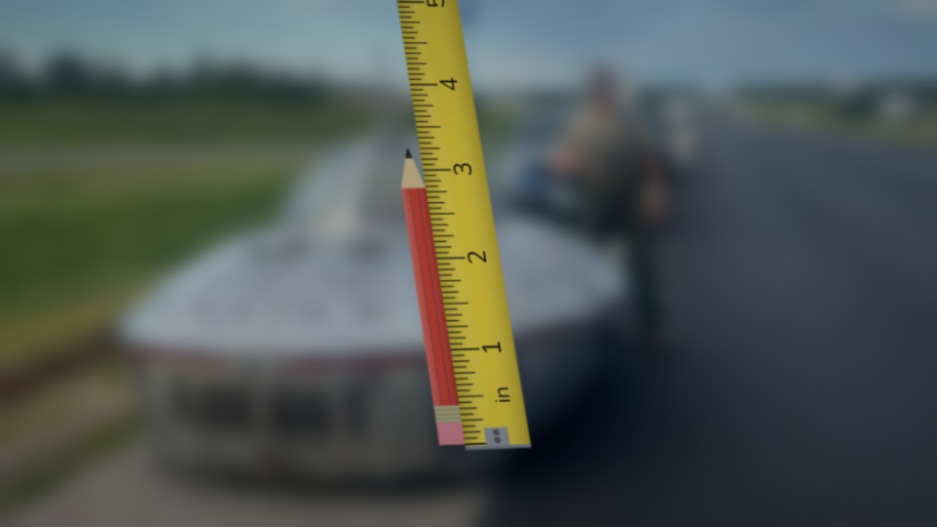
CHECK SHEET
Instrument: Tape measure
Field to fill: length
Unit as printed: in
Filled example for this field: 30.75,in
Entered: 3.25,in
